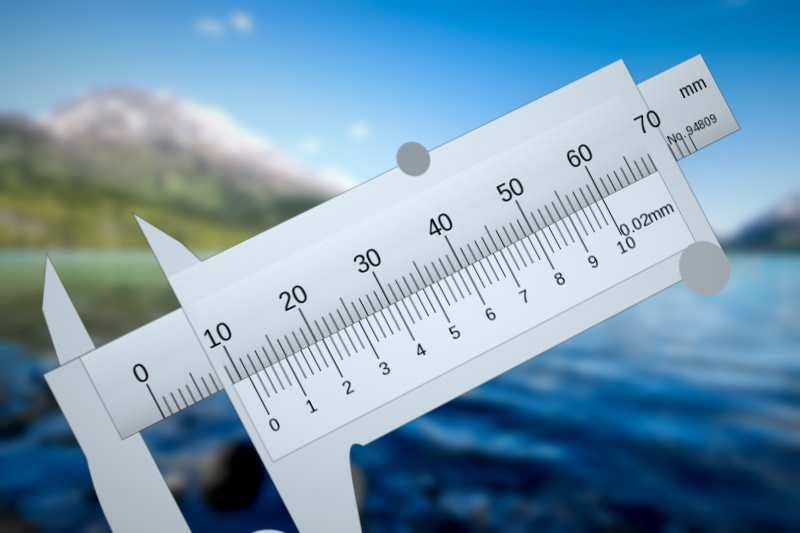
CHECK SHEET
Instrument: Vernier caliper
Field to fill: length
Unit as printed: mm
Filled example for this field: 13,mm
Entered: 11.0,mm
